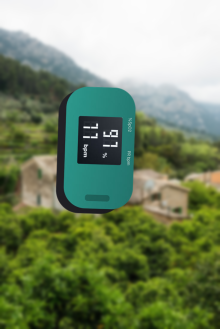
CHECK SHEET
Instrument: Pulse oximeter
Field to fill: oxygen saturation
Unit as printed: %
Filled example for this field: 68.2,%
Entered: 97,%
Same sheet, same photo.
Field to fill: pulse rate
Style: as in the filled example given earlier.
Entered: 77,bpm
